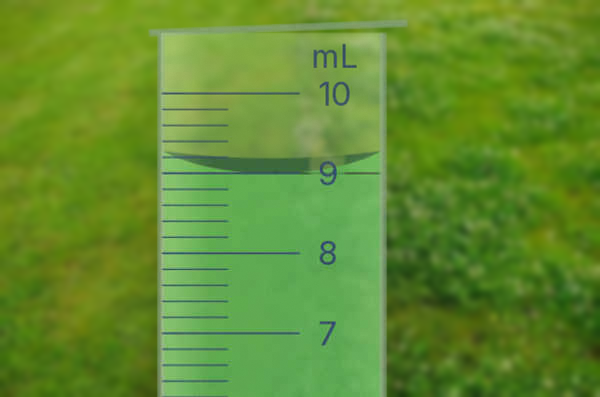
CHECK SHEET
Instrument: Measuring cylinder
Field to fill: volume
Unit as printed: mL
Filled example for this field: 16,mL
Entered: 9,mL
